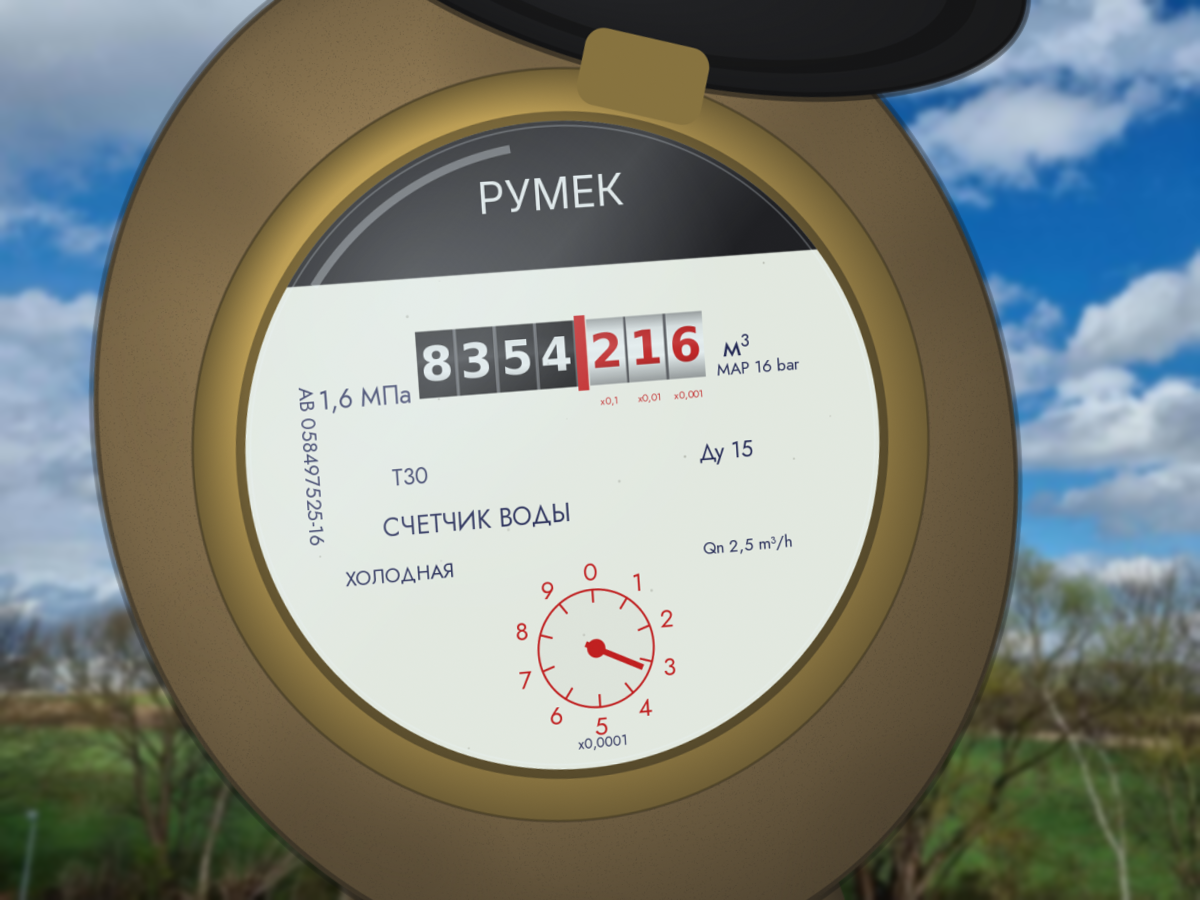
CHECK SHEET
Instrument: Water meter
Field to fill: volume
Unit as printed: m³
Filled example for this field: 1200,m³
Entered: 8354.2163,m³
